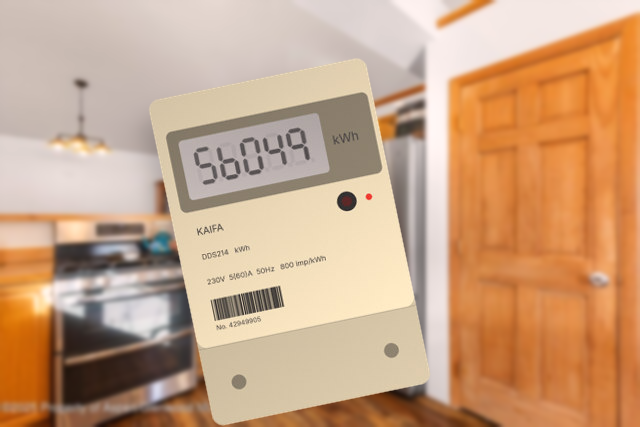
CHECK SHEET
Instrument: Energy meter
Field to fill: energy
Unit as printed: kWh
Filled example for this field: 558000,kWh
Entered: 56049,kWh
